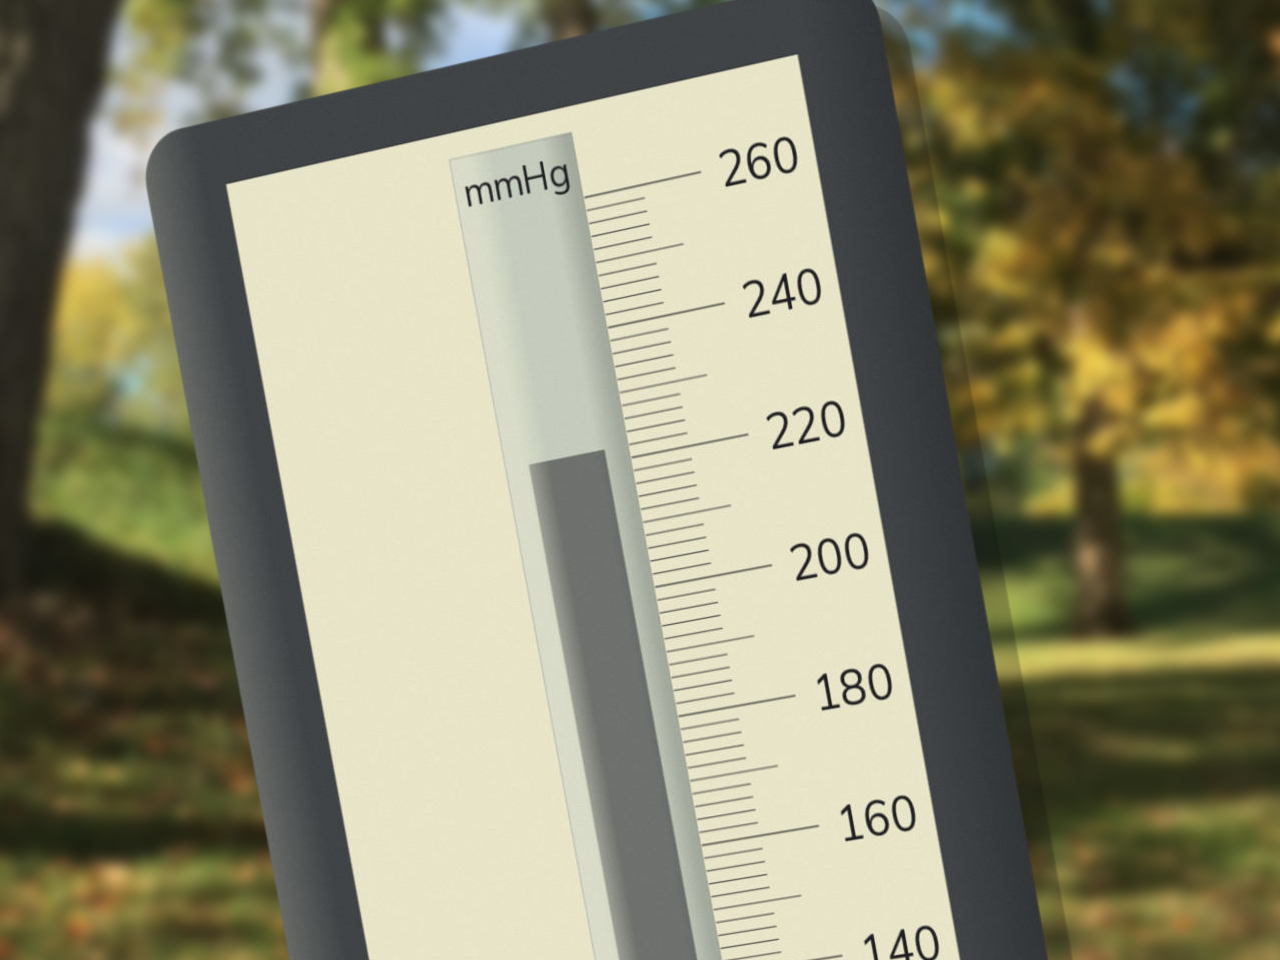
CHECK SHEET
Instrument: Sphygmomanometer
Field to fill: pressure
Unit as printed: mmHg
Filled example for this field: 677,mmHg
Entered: 222,mmHg
